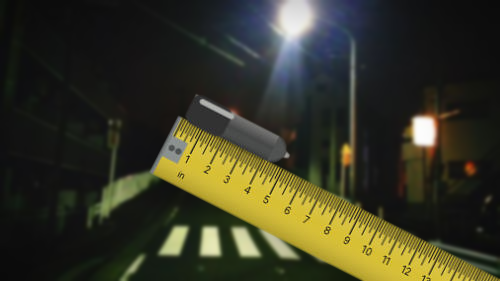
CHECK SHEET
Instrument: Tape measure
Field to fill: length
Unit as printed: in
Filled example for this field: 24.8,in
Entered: 5,in
